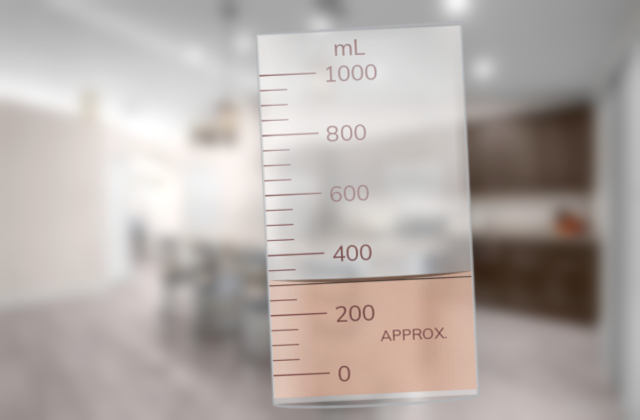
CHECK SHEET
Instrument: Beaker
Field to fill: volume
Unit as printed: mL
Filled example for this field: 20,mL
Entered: 300,mL
